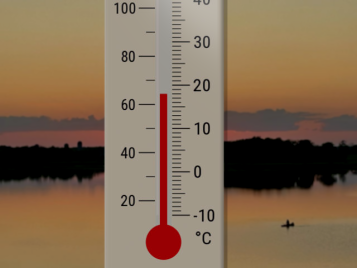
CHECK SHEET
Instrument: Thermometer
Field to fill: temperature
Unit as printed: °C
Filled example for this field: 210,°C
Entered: 18,°C
